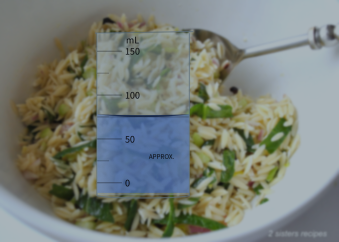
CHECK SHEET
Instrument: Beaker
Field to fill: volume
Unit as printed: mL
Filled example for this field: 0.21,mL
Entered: 75,mL
